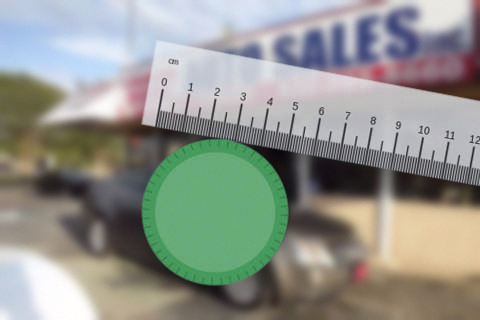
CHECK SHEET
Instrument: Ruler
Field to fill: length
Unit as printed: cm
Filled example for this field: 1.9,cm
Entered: 5.5,cm
